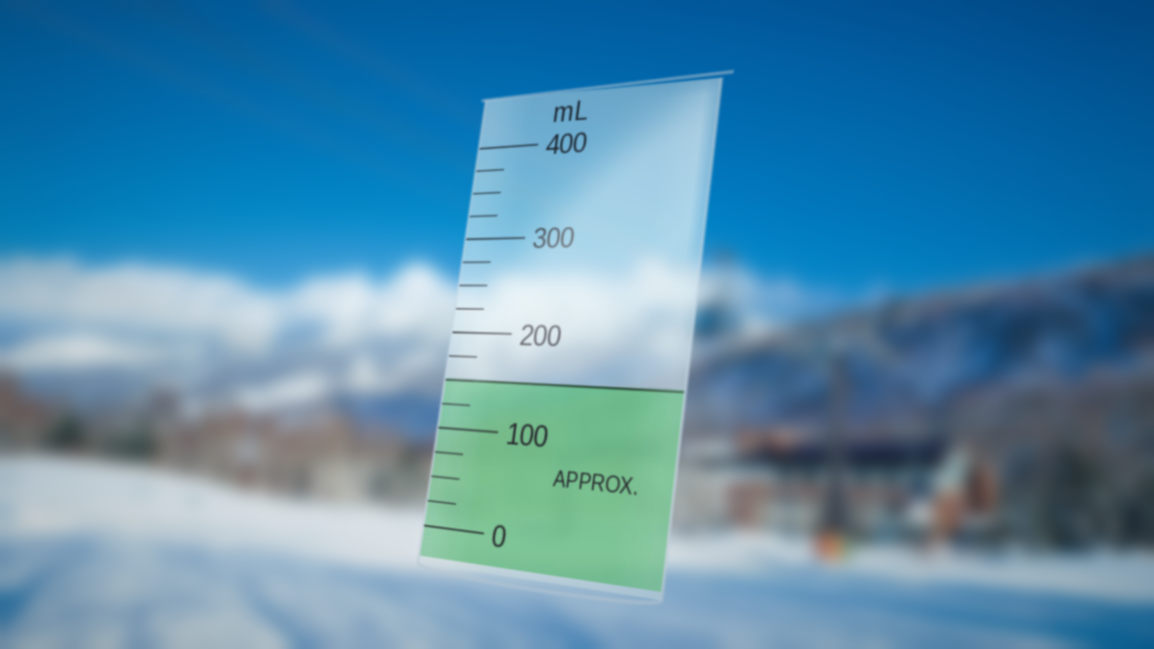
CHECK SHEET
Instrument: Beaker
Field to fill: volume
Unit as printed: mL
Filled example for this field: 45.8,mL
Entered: 150,mL
